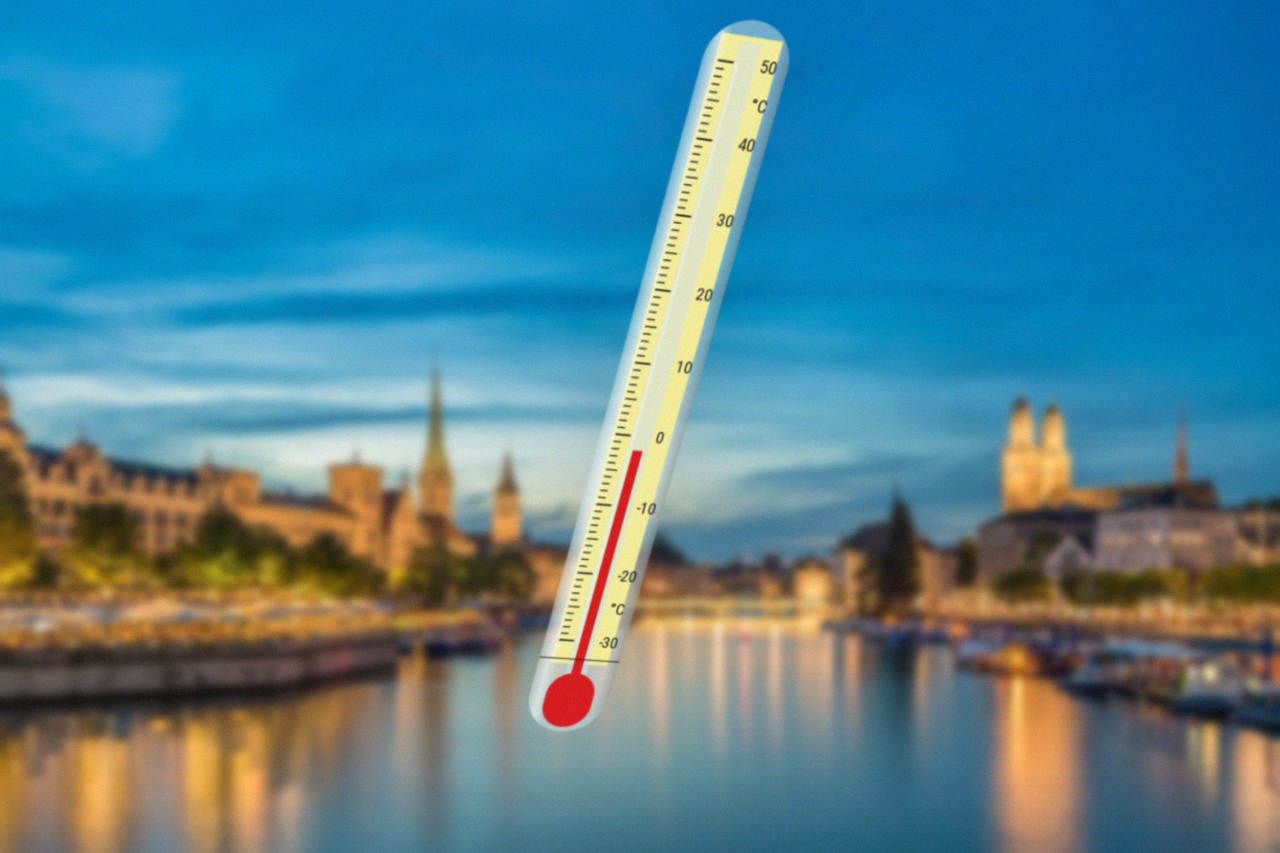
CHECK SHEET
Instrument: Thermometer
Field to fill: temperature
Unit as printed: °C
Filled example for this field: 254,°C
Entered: -2,°C
